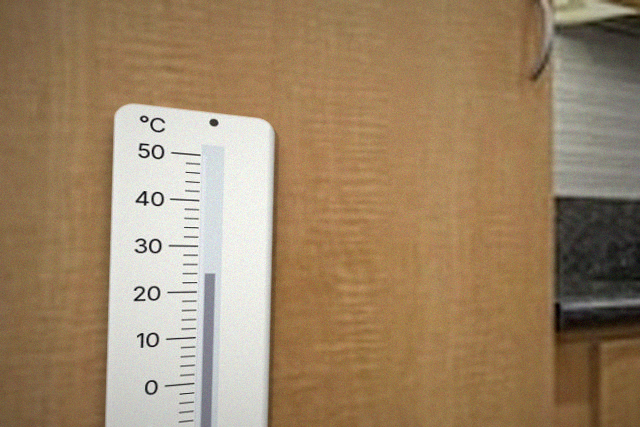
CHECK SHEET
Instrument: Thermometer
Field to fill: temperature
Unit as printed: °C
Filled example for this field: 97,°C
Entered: 24,°C
